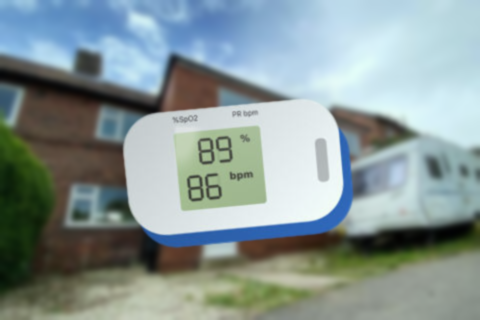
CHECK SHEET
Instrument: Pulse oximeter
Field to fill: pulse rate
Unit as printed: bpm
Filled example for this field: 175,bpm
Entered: 86,bpm
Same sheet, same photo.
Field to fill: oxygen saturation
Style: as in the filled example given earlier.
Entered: 89,%
